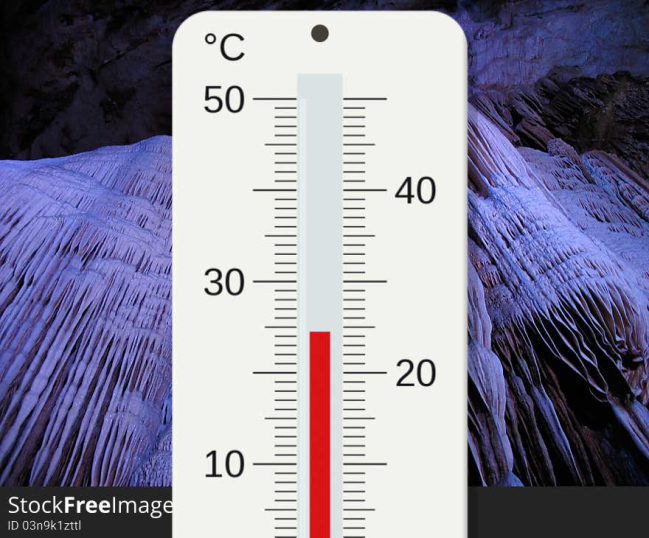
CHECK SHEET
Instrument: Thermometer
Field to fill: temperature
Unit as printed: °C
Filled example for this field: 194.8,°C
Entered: 24.5,°C
